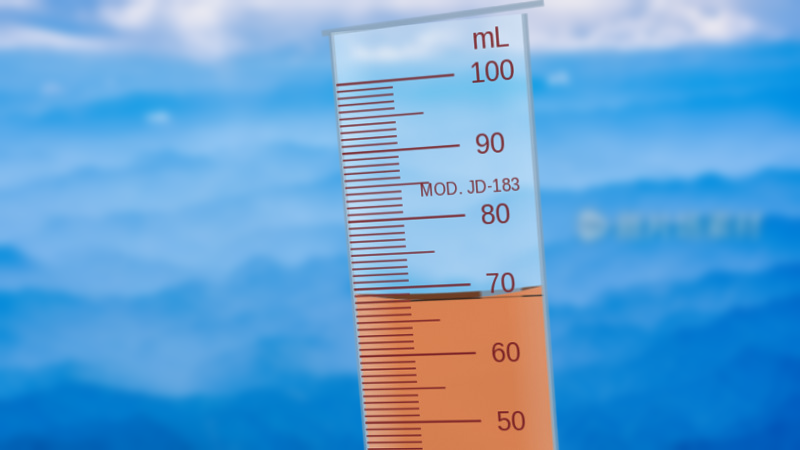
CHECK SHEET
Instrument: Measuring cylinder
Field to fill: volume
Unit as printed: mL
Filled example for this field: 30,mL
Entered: 68,mL
